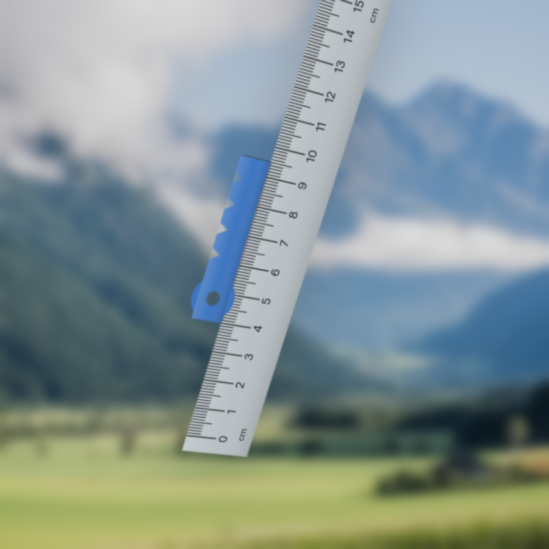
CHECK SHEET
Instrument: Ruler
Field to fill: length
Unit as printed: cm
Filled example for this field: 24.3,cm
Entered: 5.5,cm
